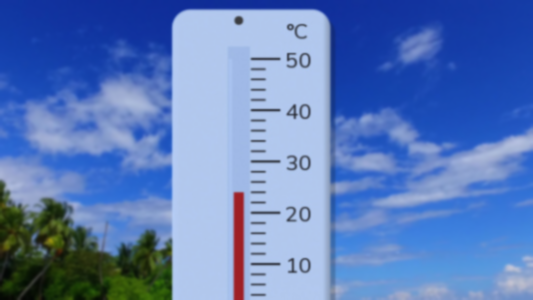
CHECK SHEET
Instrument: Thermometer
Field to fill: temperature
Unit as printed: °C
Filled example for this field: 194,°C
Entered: 24,°C
